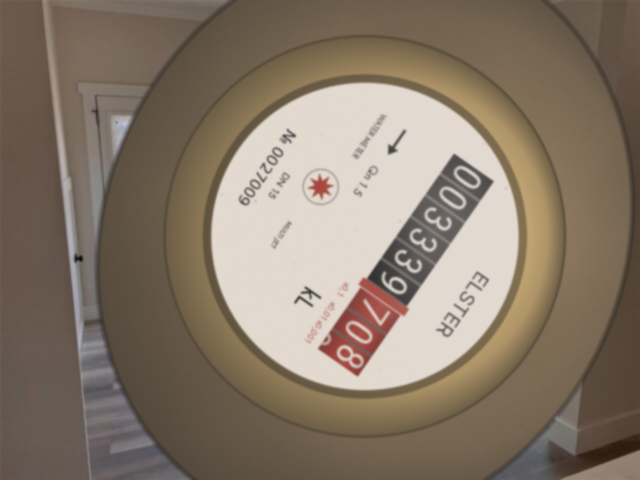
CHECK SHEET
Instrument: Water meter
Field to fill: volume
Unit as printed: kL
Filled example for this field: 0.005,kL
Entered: 3339.708,kL
